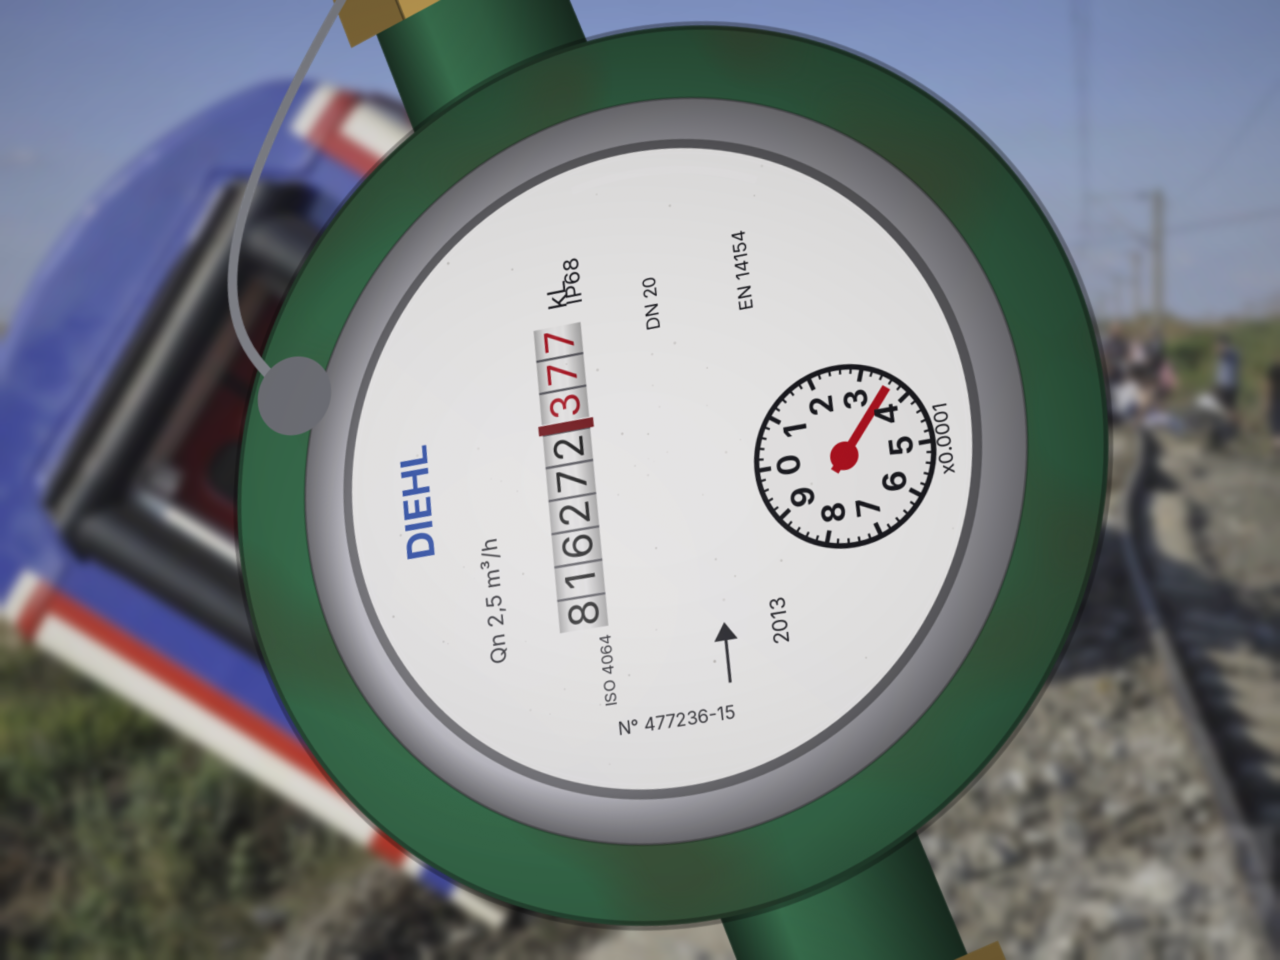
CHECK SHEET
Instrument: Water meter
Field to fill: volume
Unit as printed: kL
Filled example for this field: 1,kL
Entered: 816272.3773,kL
